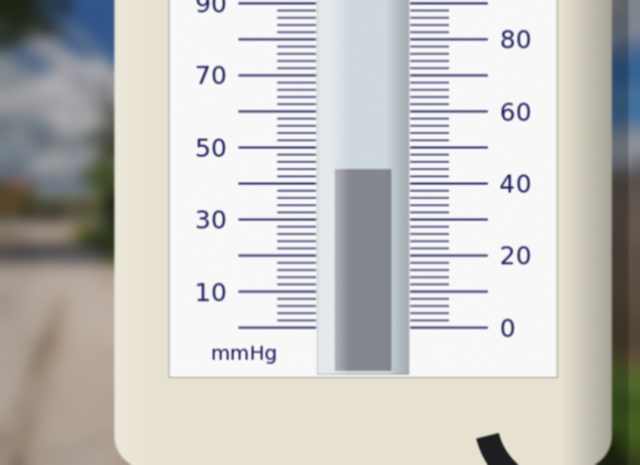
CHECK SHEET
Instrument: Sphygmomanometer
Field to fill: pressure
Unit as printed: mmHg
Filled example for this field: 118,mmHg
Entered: 44,mmHg
